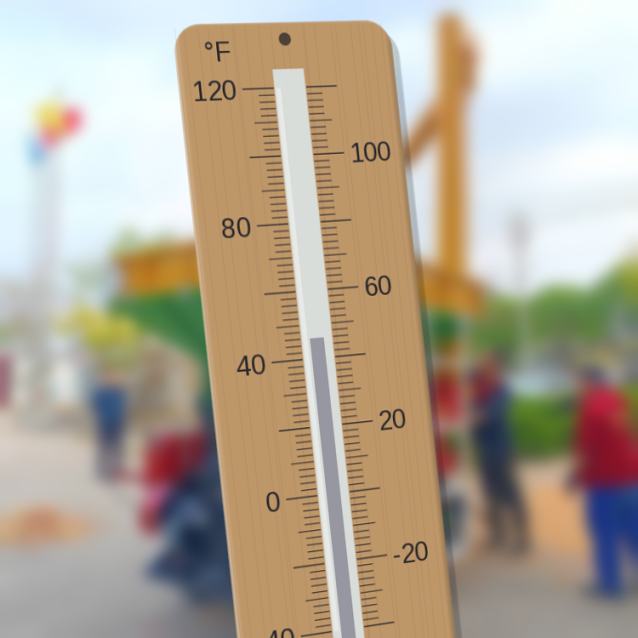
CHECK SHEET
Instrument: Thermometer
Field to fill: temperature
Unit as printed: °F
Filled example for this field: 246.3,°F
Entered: 46,°F
